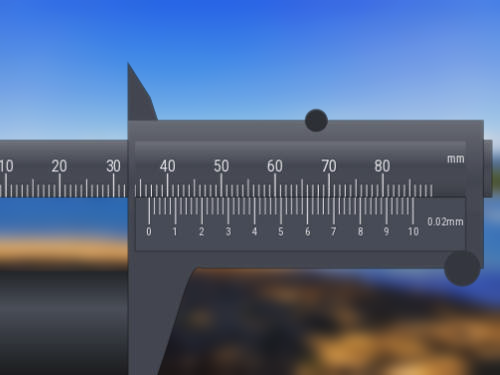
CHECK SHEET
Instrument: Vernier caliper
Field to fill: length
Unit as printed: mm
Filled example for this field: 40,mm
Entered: 36.6,mm
